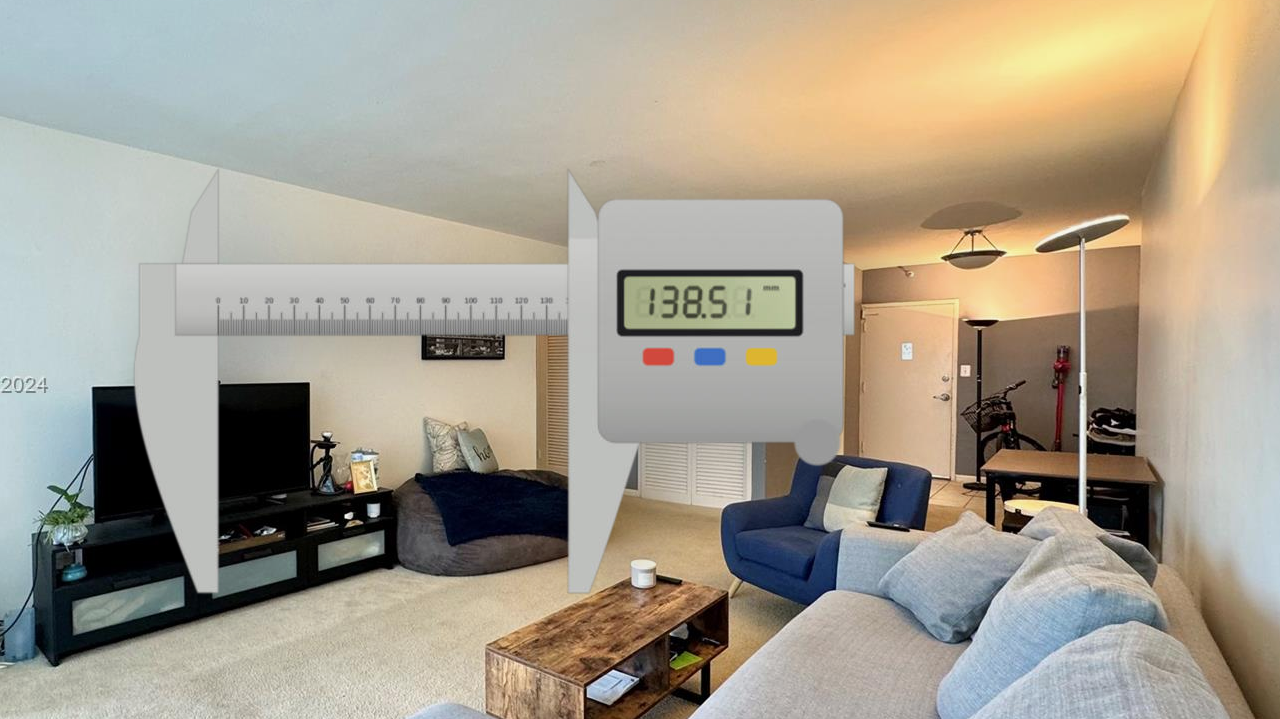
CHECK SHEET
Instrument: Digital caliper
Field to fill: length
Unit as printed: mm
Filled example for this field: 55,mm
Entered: 138.51,mm
